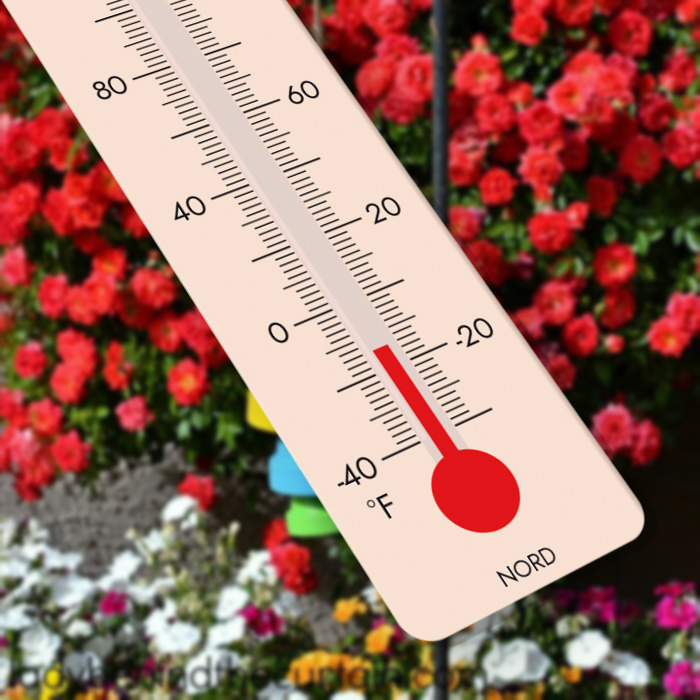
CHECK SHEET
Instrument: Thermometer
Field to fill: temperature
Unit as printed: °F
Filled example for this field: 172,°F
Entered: -14,°F
